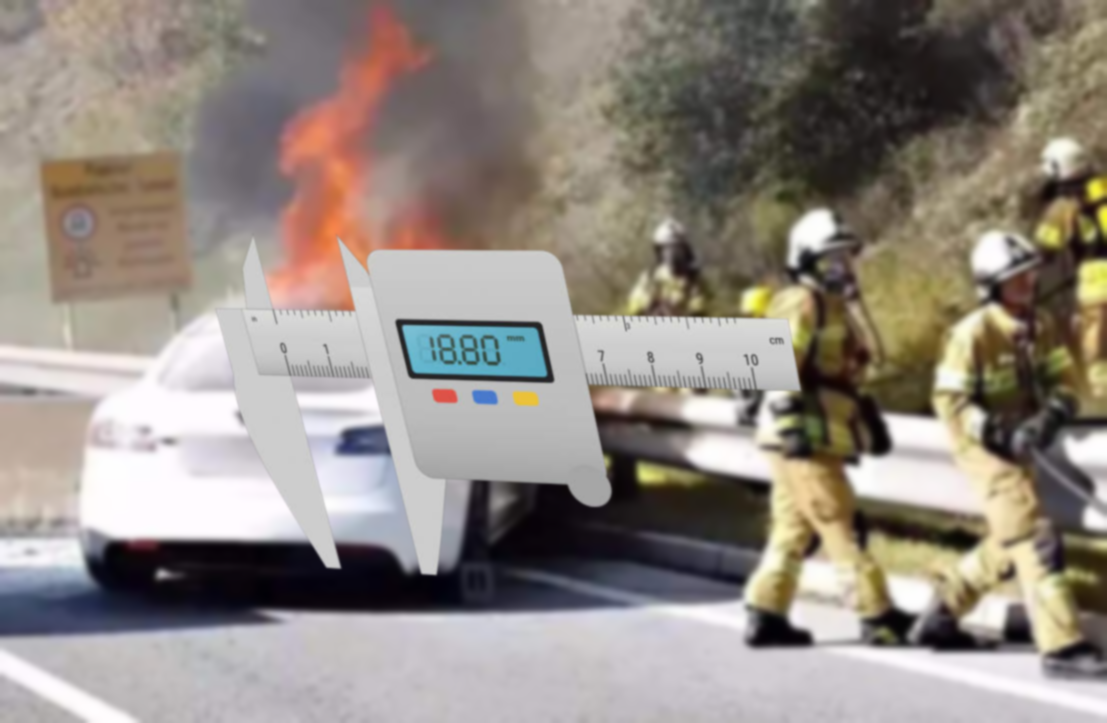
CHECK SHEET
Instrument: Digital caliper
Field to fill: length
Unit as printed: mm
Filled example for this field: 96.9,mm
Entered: 18.80,mm
